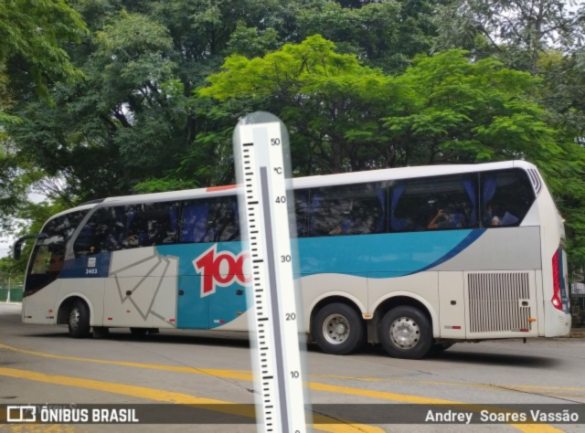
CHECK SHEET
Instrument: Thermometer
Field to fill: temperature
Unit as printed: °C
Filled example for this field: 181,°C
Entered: 46,°C
